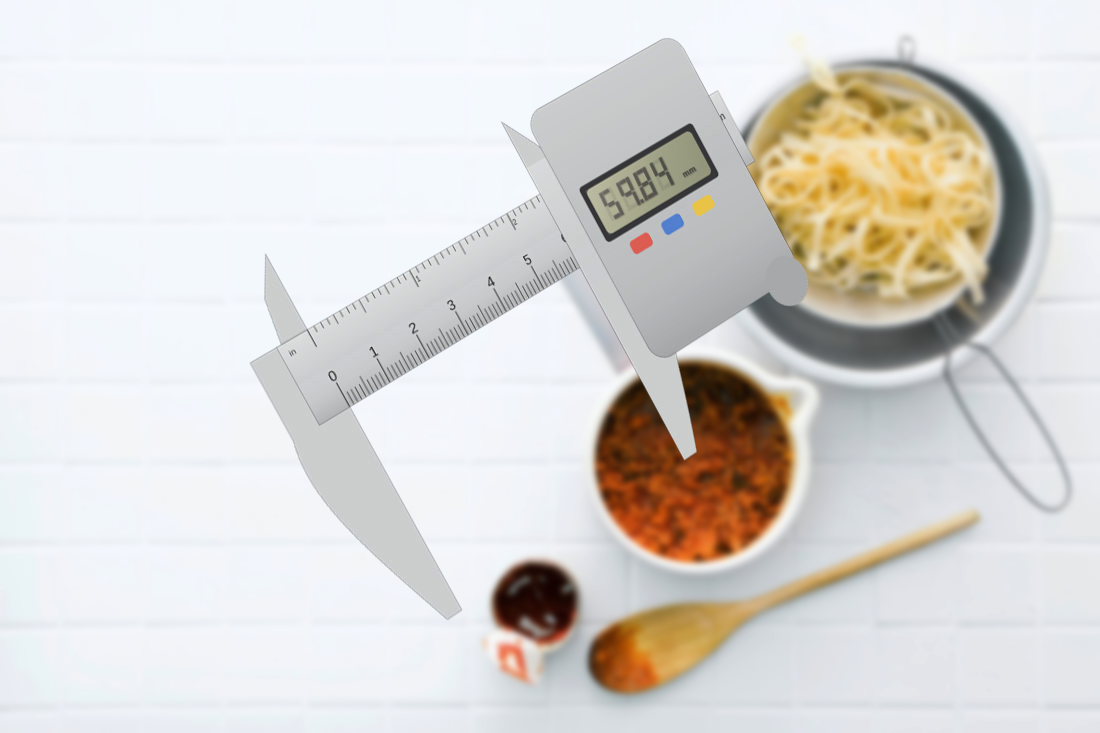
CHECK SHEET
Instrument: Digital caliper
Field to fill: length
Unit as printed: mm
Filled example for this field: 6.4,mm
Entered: 59.84,mm
